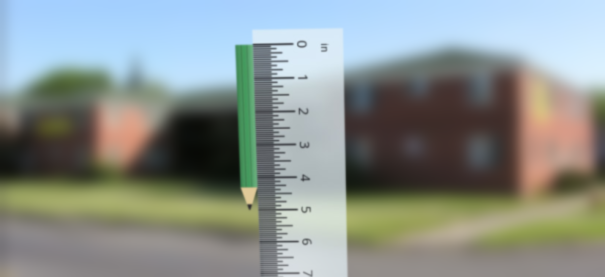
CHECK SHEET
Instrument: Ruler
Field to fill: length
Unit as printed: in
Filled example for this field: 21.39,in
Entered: 5,in
